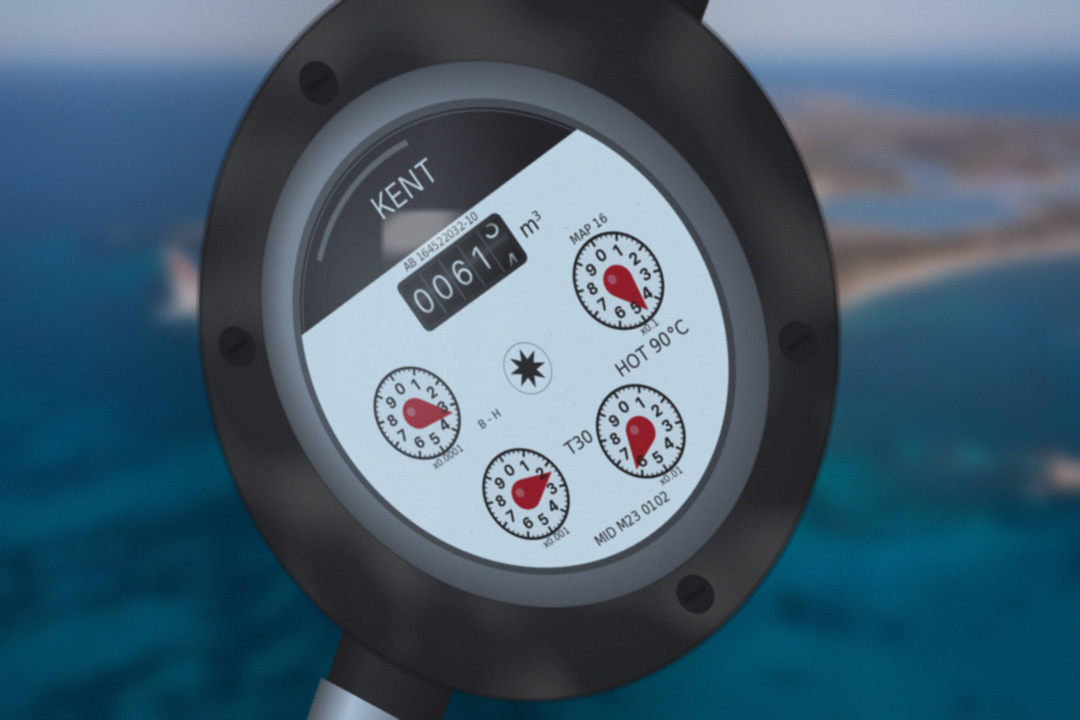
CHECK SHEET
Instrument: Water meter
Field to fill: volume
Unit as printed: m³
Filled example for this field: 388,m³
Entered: 613.4623,m³
